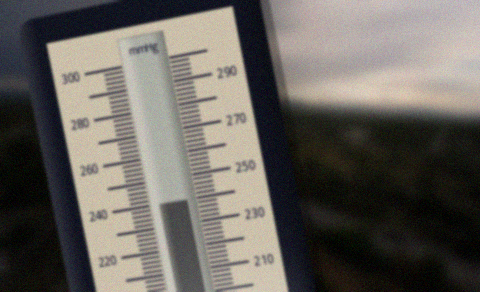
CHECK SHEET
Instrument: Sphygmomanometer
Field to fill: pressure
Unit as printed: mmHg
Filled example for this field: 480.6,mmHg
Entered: 240,mmHg
